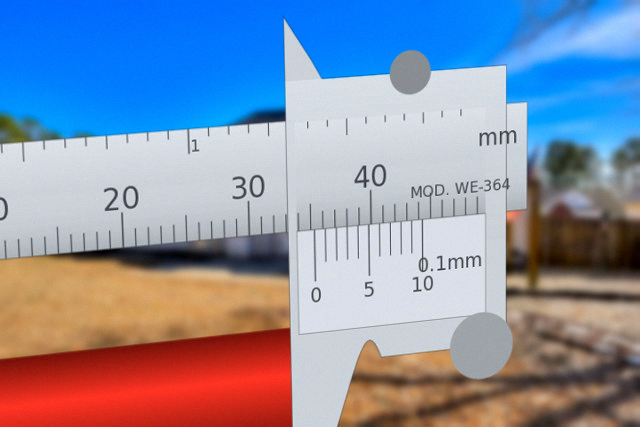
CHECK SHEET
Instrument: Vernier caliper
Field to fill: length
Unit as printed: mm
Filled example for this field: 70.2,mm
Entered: 35.3,mm
